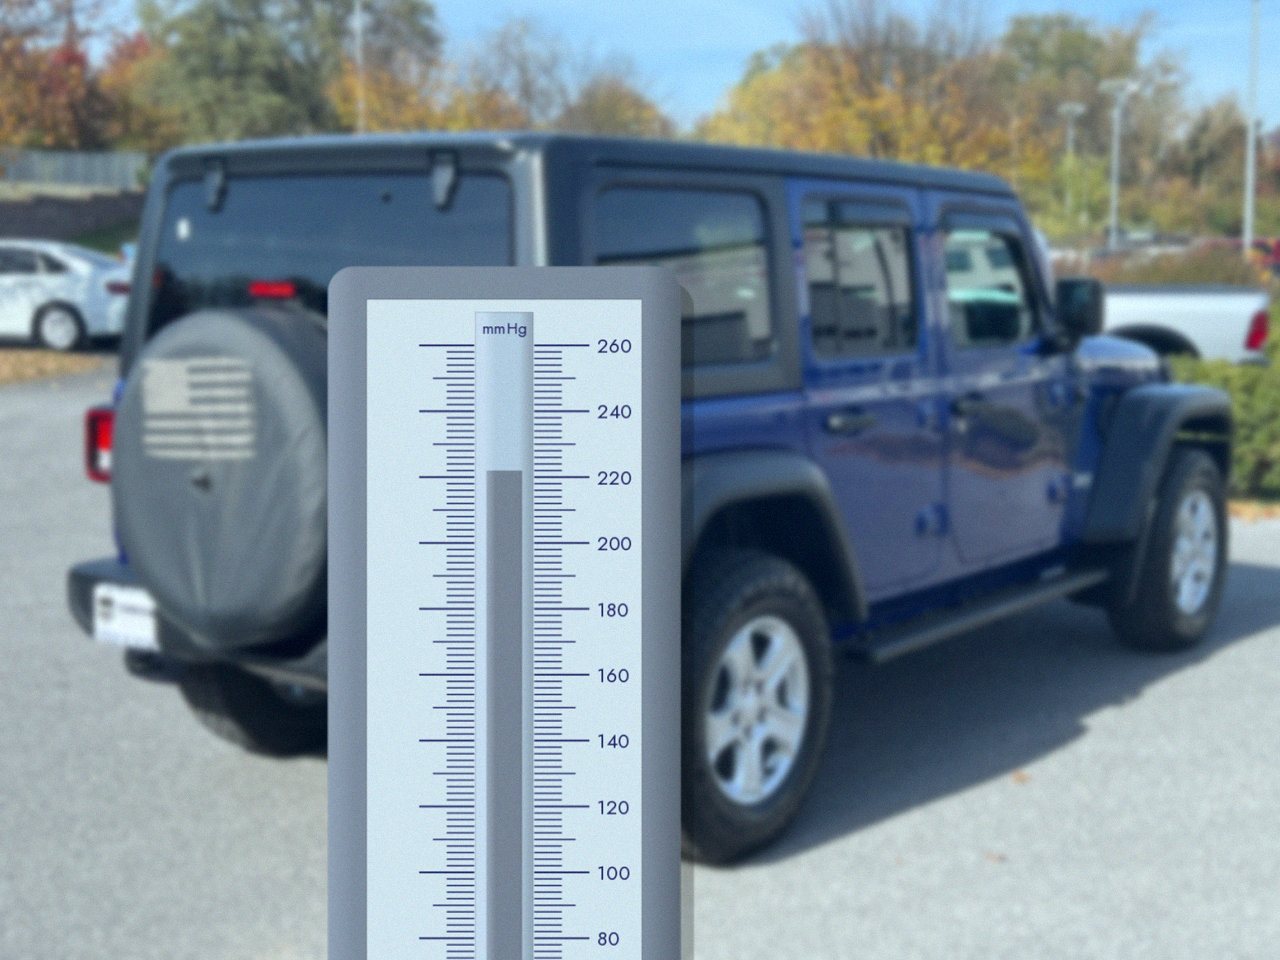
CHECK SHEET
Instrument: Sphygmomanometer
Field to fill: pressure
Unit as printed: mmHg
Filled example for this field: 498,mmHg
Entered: 222,mmHg
